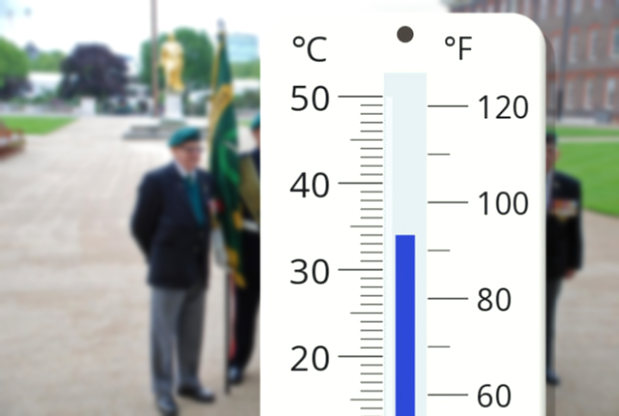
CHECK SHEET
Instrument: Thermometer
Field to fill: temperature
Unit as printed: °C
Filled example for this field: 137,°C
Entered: 34,°C
